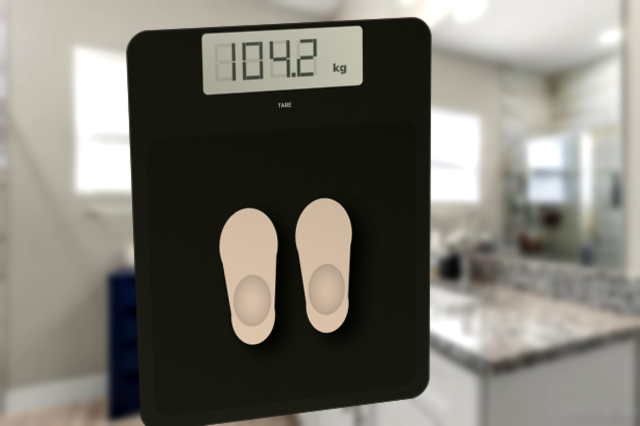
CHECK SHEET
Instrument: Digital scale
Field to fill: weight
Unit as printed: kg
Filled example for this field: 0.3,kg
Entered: 104.2,kg
